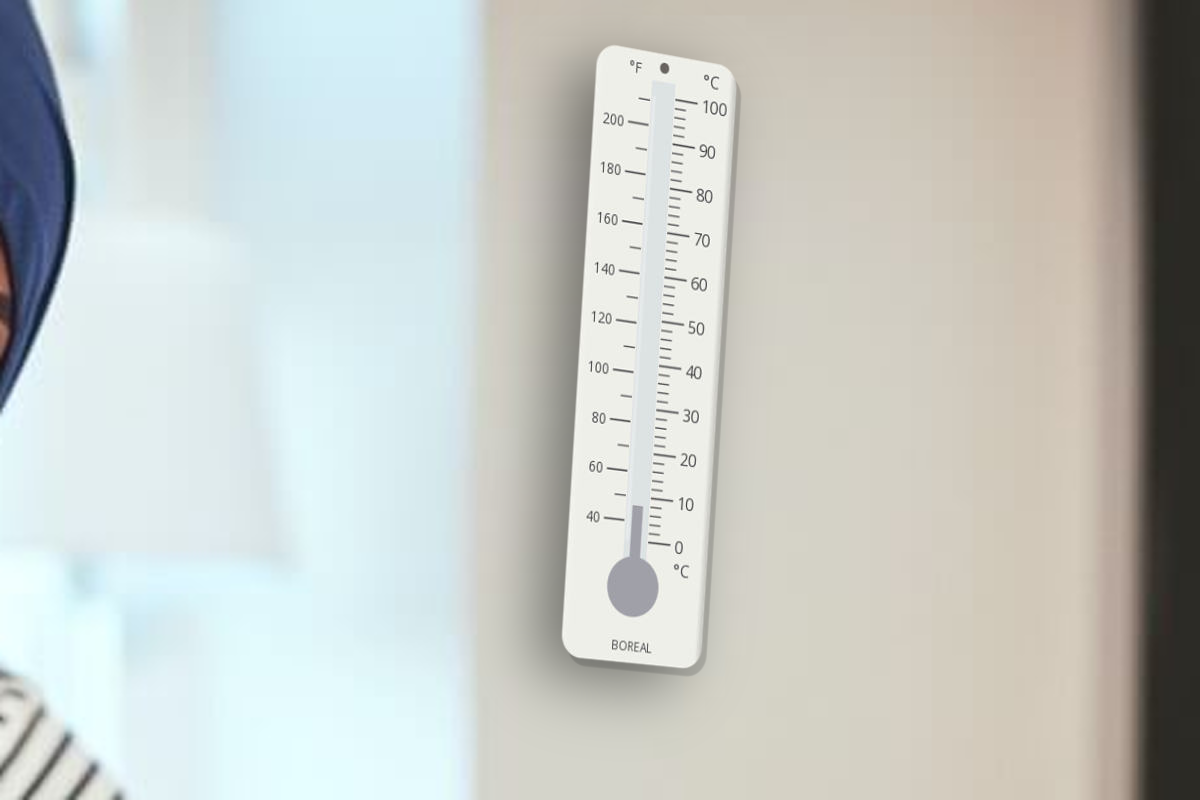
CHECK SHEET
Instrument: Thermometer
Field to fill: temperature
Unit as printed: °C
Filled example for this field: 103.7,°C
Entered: 8,°C
